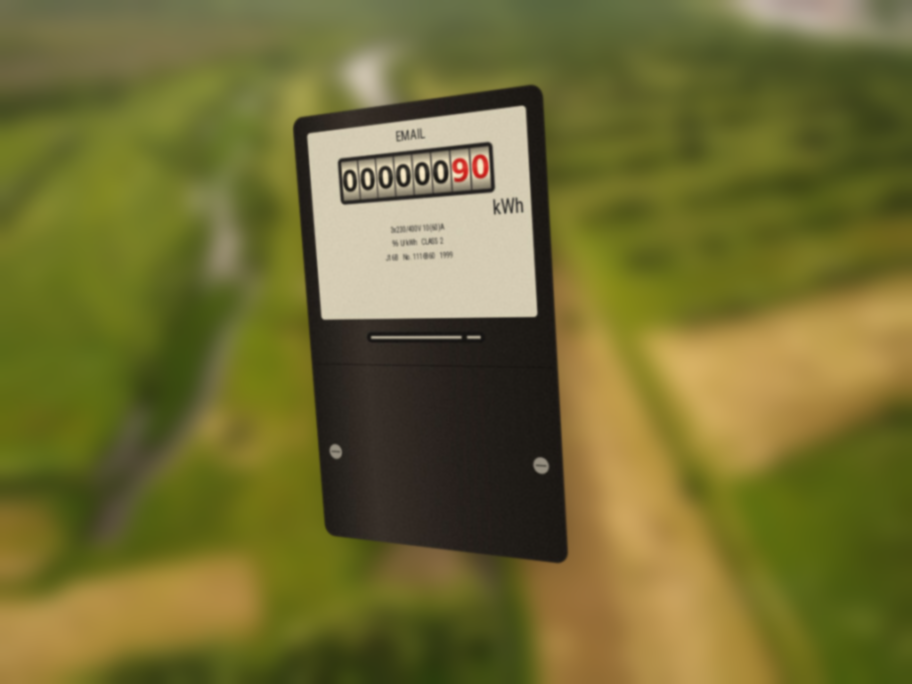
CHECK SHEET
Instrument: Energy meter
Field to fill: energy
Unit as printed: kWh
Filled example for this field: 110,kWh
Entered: 0.90,kWh
